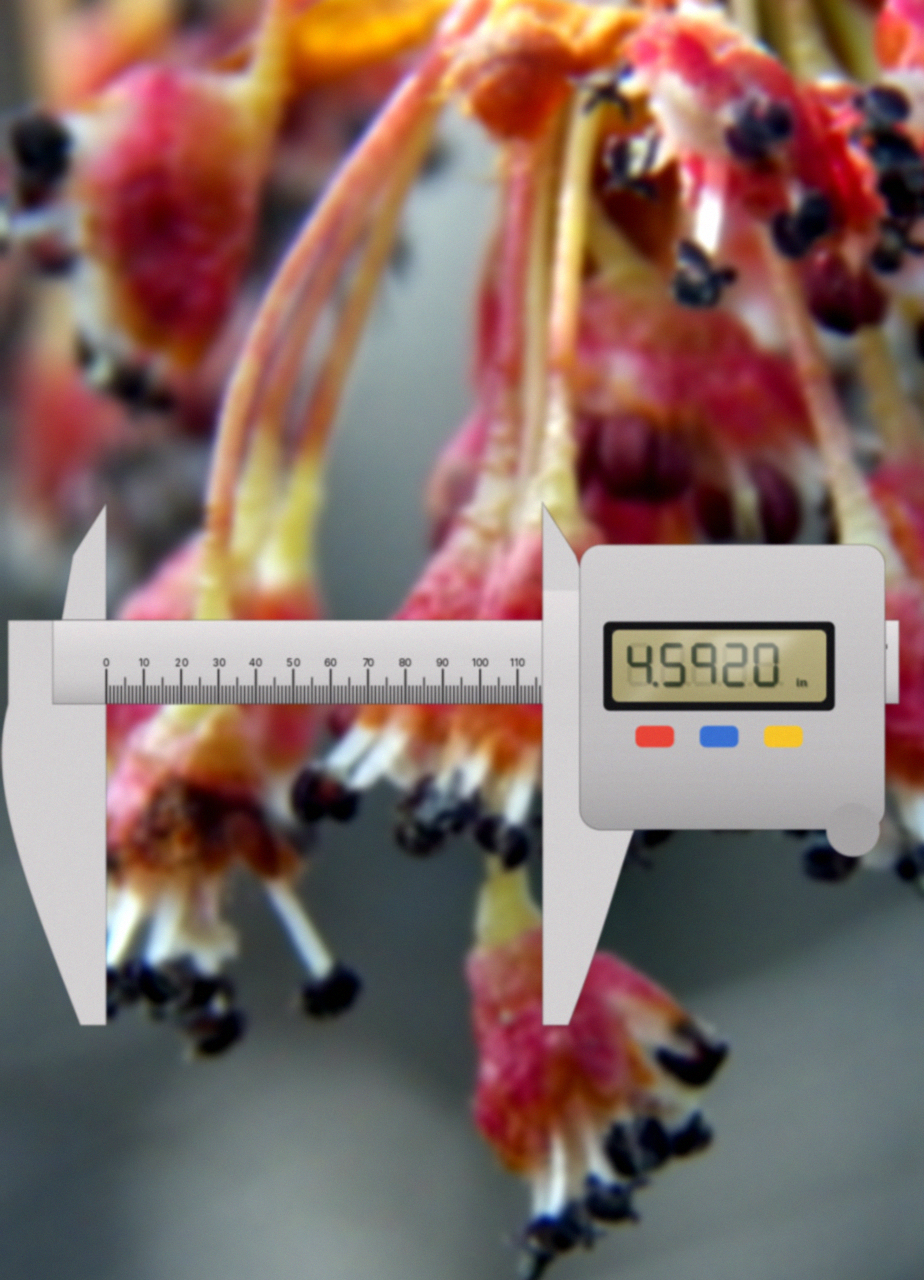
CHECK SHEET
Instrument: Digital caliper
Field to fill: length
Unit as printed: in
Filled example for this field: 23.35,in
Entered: 4.5920,in
